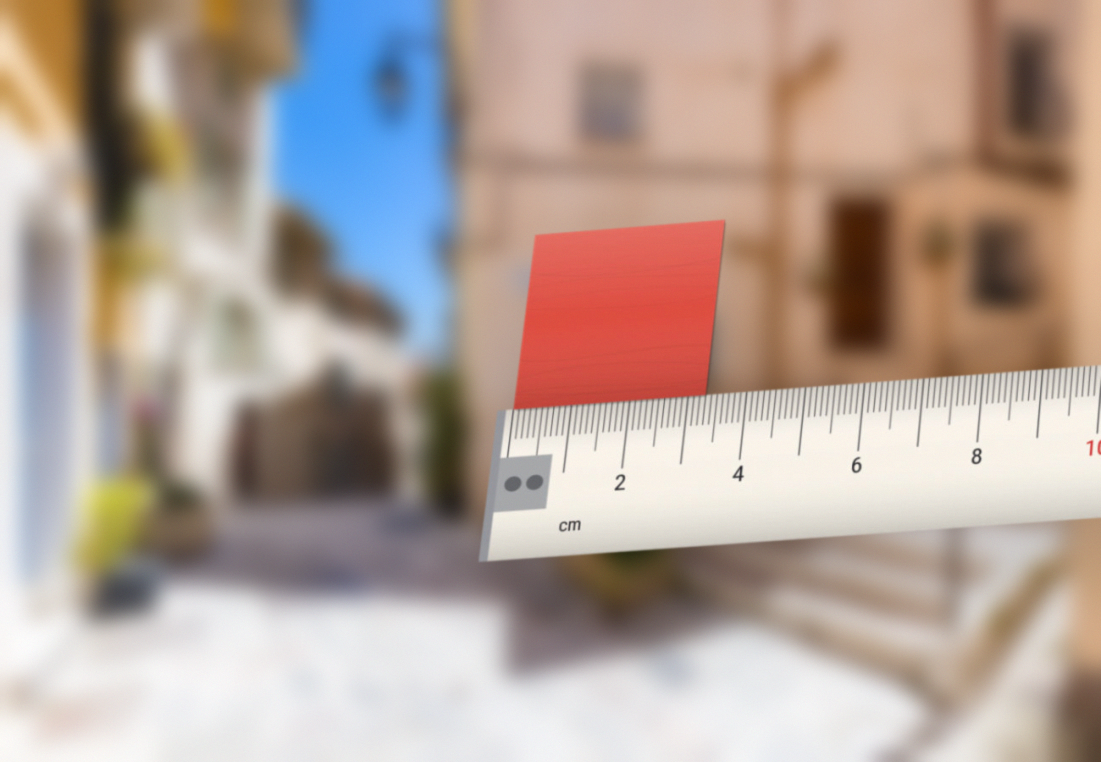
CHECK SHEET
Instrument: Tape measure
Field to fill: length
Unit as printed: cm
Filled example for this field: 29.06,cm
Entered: 3.3,cm
